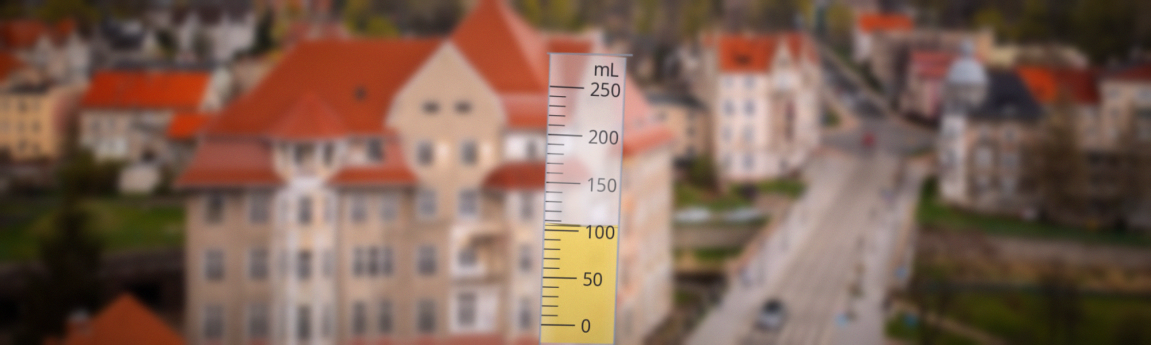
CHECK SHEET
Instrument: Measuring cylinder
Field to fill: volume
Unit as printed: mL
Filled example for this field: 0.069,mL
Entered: 105,mL
